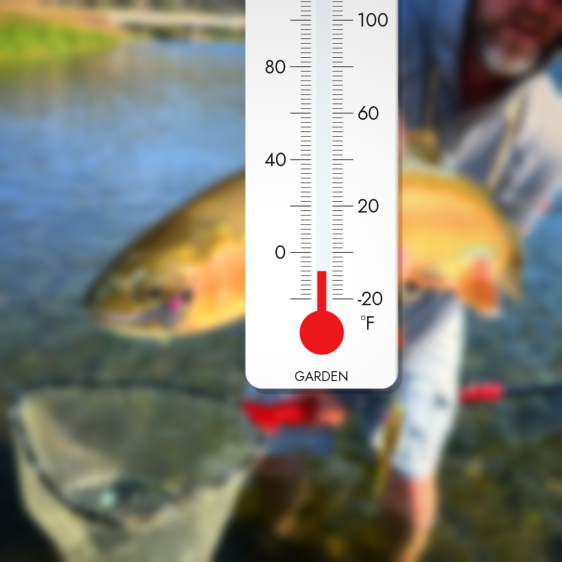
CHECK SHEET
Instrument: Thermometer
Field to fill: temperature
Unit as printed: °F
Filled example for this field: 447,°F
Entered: -8,°F
